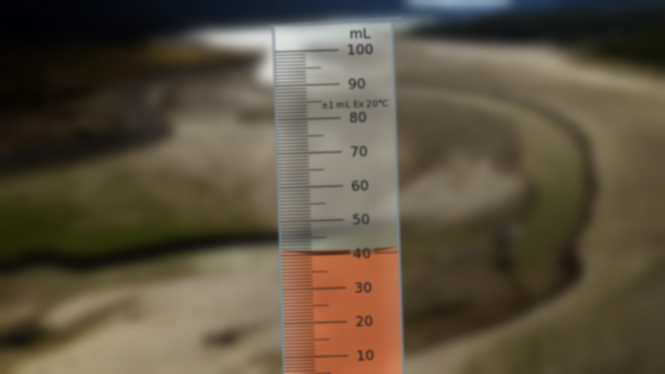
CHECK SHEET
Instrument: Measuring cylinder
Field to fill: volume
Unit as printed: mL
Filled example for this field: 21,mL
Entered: 40,mL
